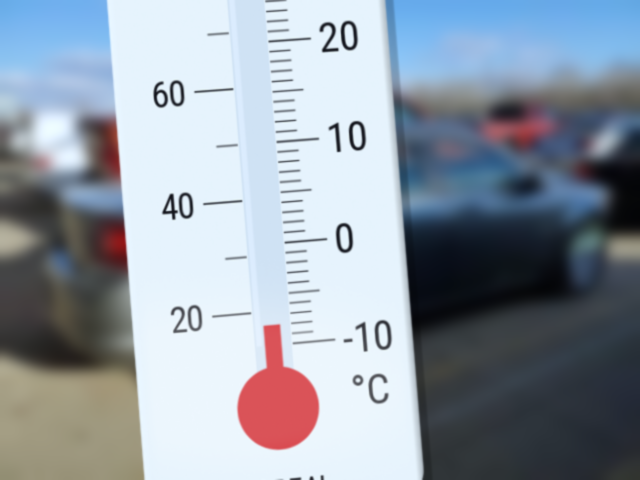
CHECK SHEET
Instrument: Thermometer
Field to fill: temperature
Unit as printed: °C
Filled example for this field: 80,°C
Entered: -8,°C
